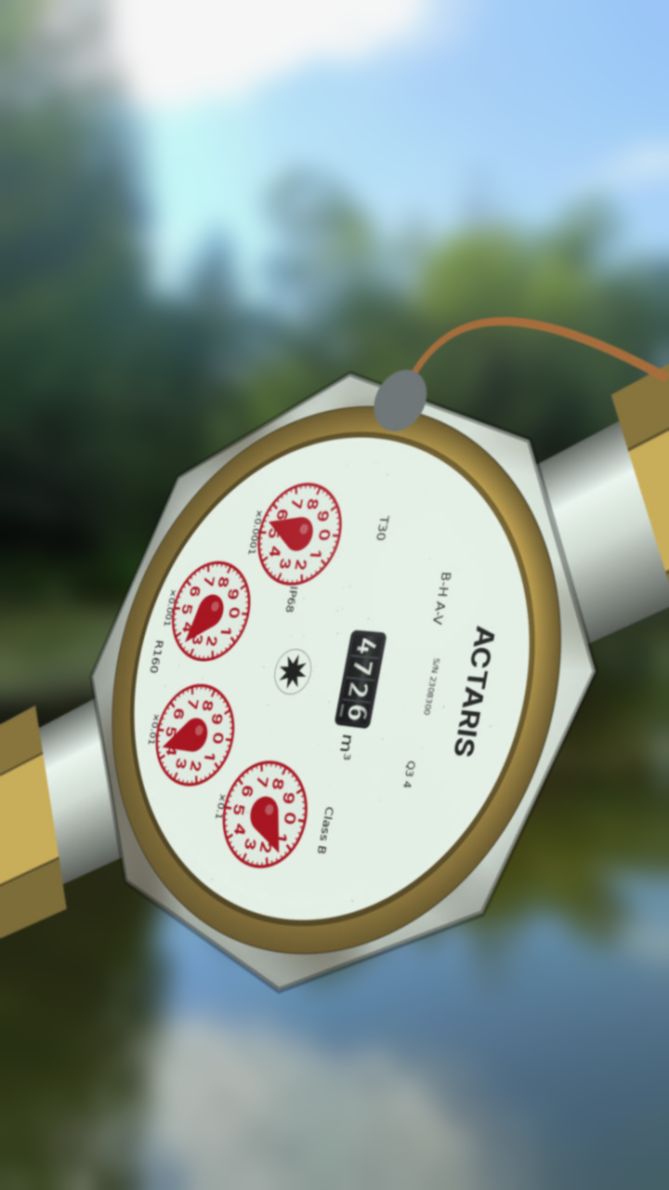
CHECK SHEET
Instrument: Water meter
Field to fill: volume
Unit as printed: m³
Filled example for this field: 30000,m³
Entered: 4726.1435,m³
